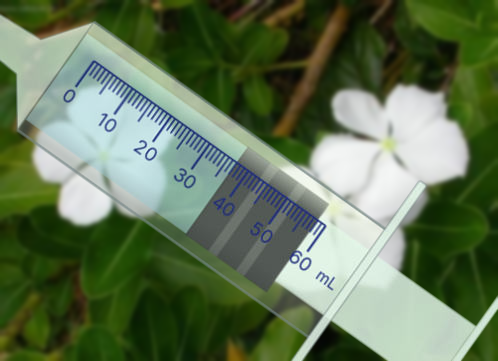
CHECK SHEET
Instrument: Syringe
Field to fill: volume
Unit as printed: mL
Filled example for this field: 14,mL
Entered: 37,mL
